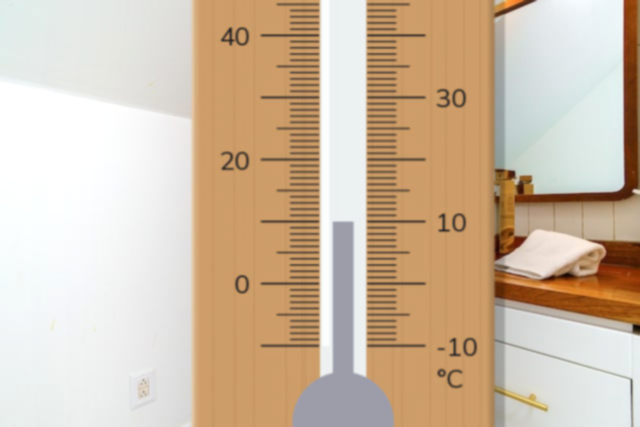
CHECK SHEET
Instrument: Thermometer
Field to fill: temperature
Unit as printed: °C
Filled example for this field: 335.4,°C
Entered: 10,°C
